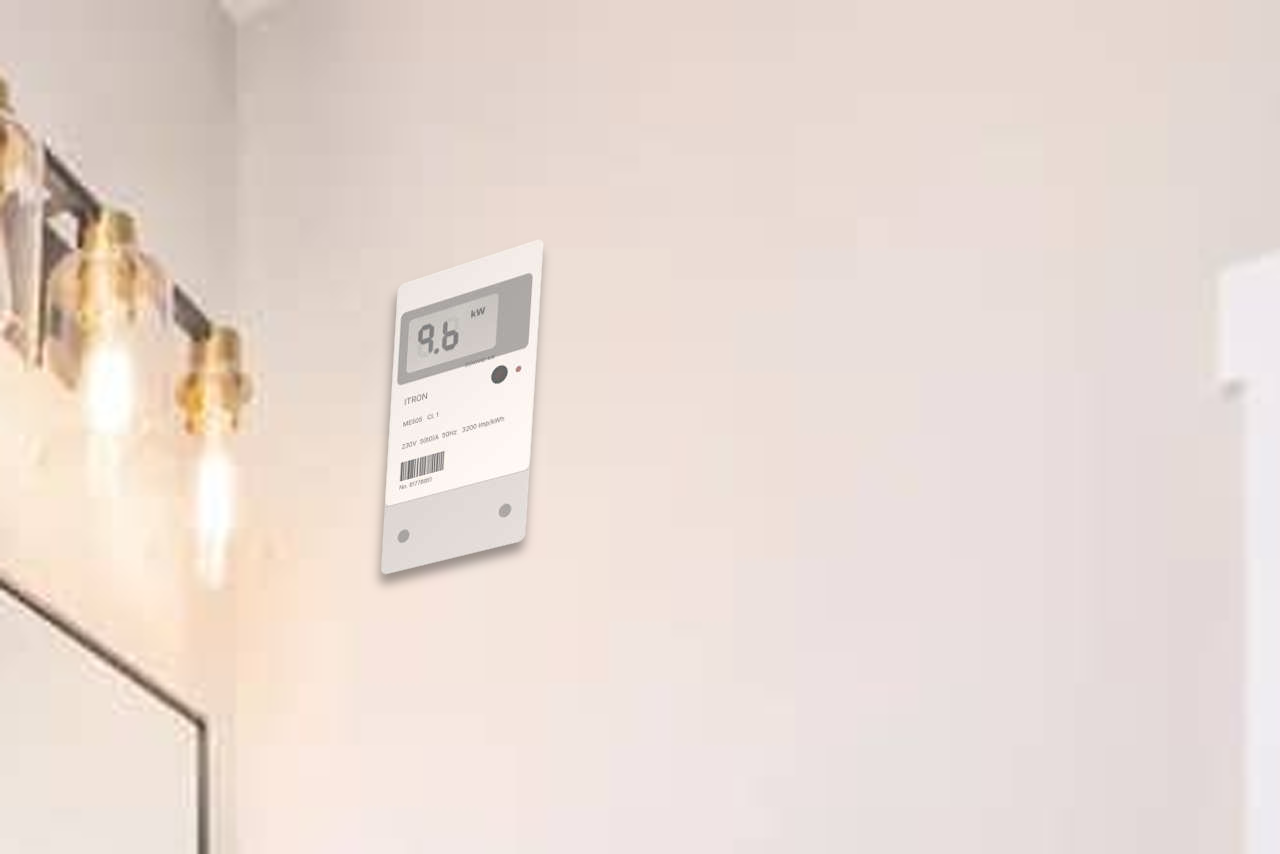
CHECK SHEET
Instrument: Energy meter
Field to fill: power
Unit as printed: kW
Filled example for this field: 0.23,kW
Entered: 9.6,kW
